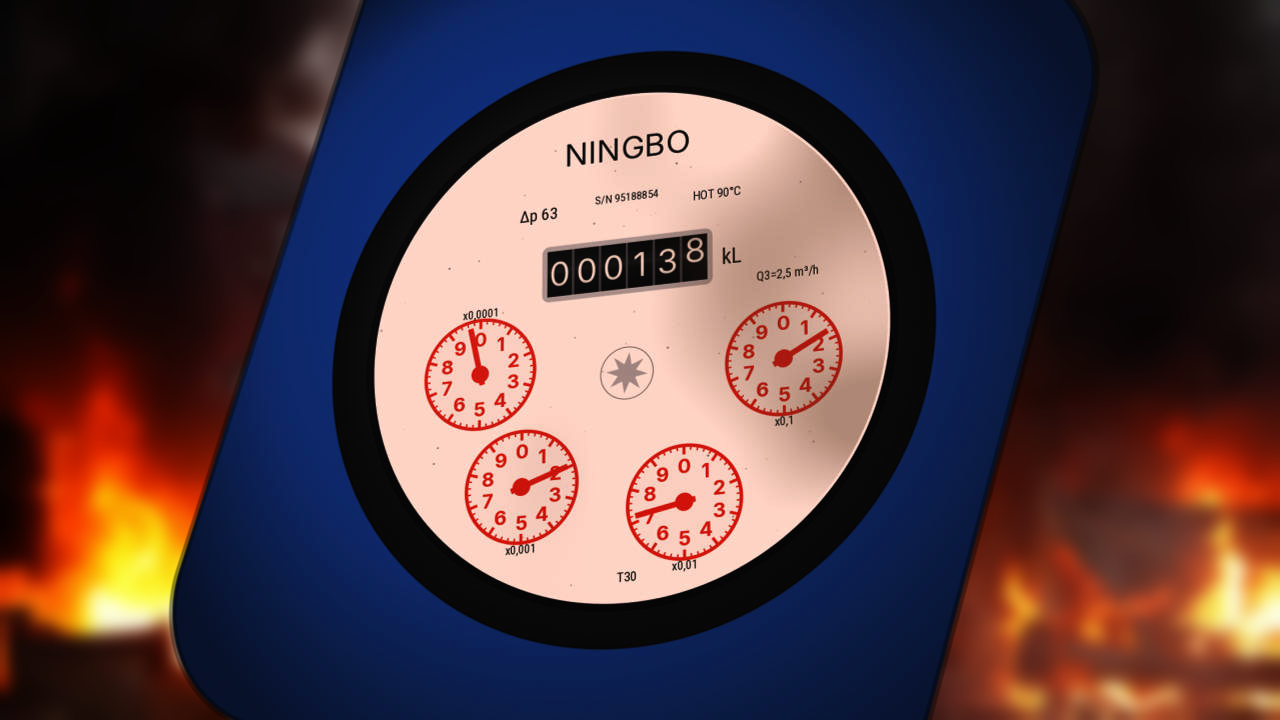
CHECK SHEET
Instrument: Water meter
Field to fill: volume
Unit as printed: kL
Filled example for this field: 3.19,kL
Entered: 138.1719,kL
